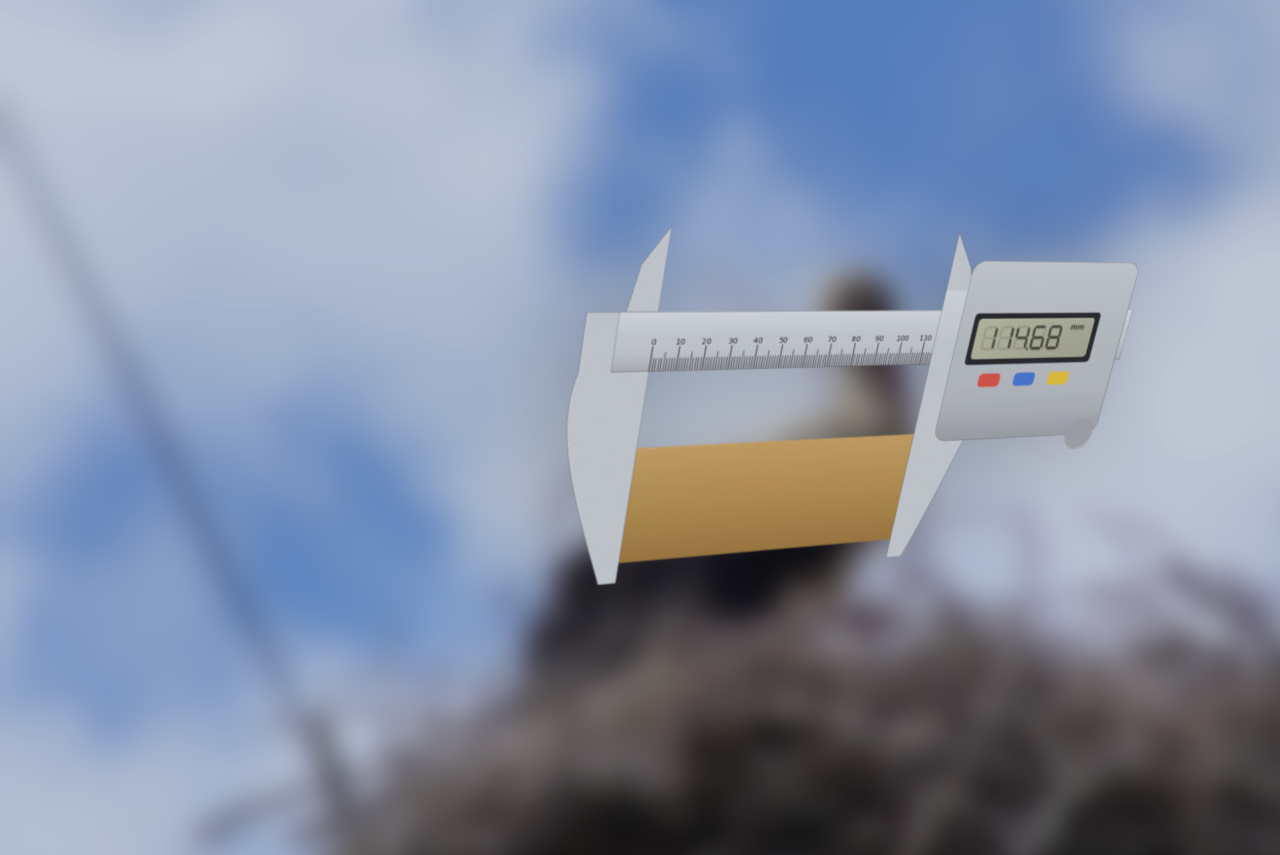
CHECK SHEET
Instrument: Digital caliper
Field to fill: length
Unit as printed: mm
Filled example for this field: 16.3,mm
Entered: 114.68,mm
